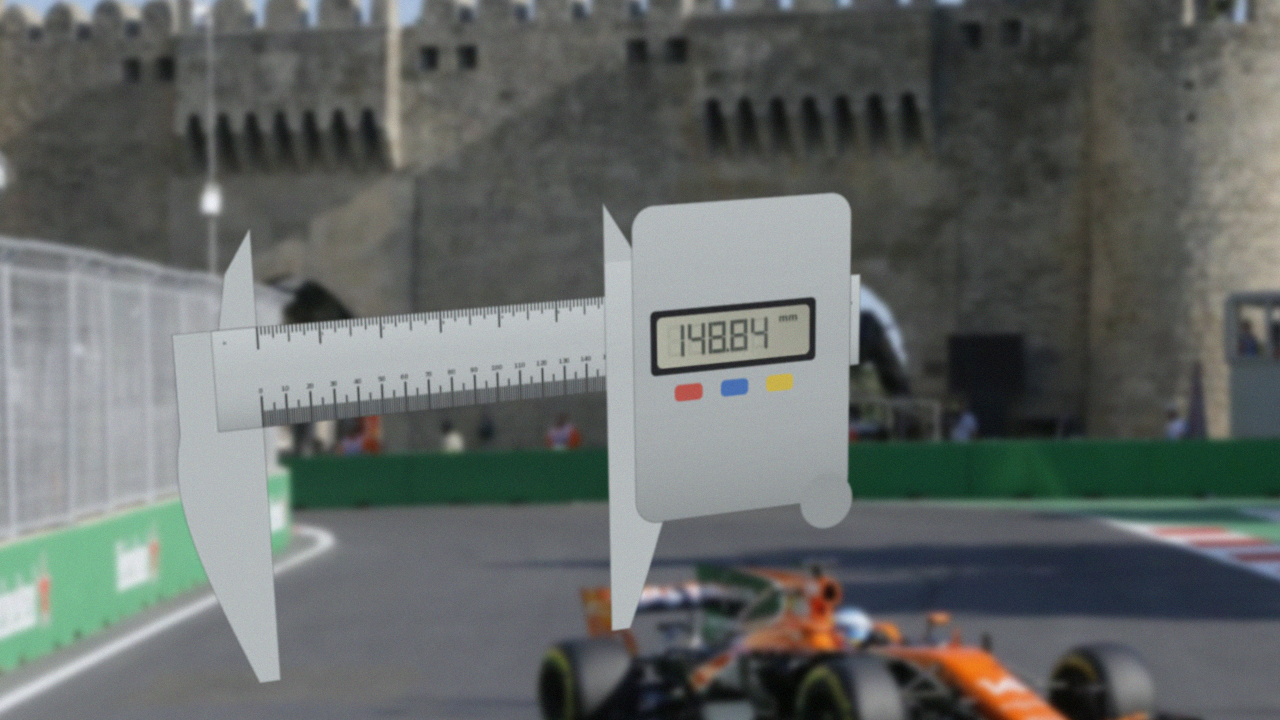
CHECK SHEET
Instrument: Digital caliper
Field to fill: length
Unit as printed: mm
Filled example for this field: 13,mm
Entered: 148.84,mm
